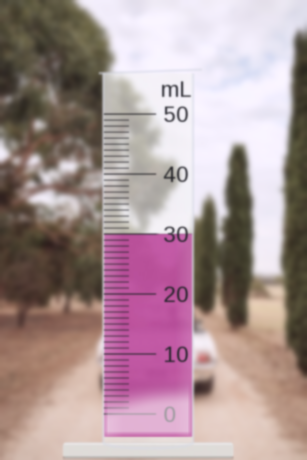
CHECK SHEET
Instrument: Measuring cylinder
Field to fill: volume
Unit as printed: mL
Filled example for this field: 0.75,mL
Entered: 30,mL
